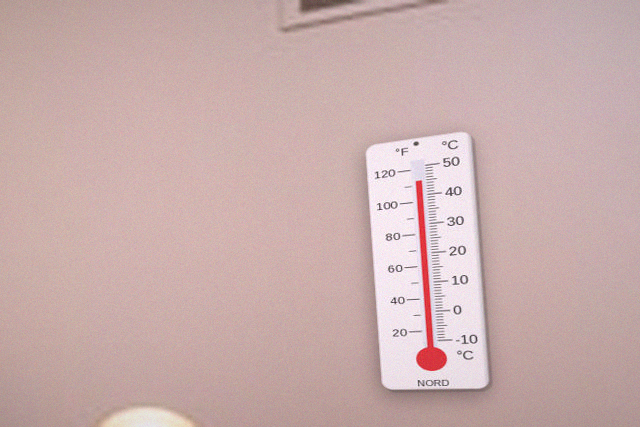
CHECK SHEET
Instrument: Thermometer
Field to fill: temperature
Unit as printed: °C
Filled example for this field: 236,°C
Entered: 45,°C
